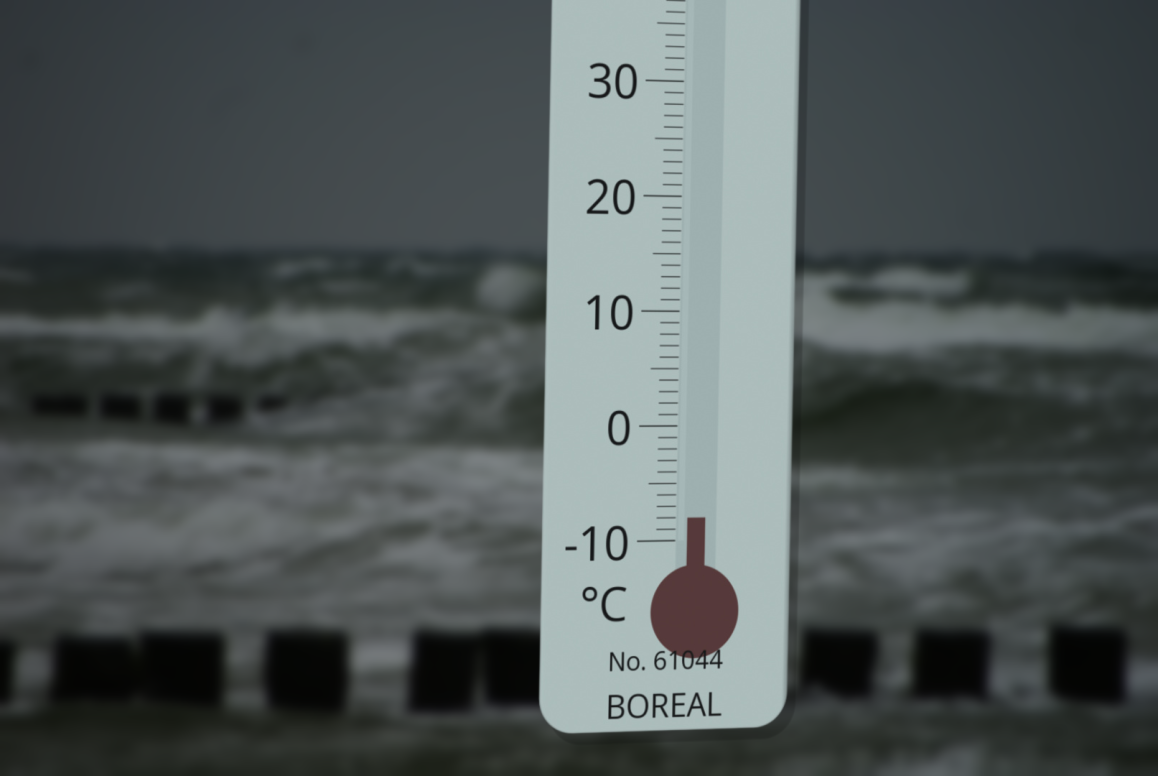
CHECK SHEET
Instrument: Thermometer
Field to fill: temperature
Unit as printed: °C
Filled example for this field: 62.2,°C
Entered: -8,°C
